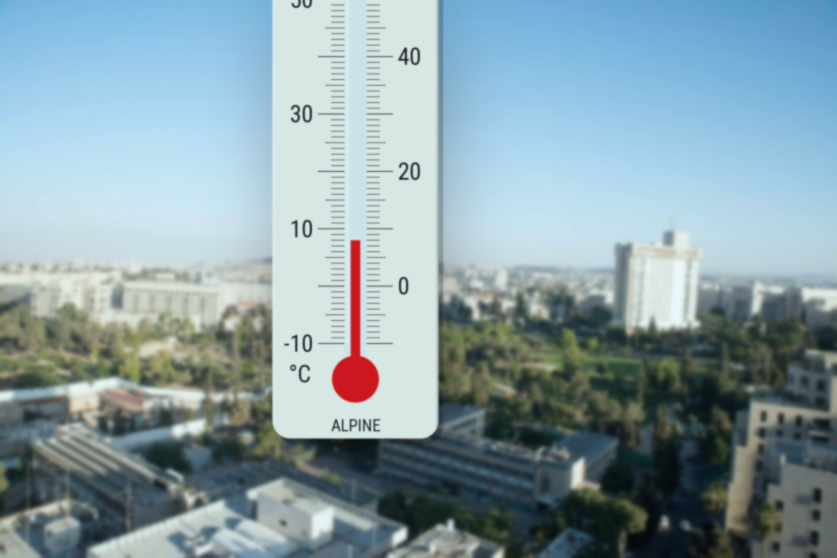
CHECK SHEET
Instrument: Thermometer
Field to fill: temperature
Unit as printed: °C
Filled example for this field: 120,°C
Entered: 8,°C
